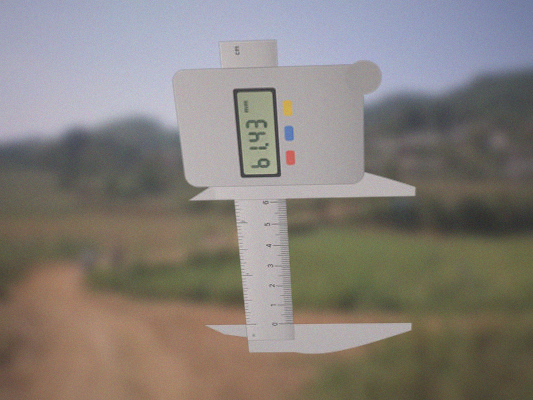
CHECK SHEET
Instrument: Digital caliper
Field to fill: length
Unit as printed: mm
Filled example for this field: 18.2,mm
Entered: 61.43,mm
